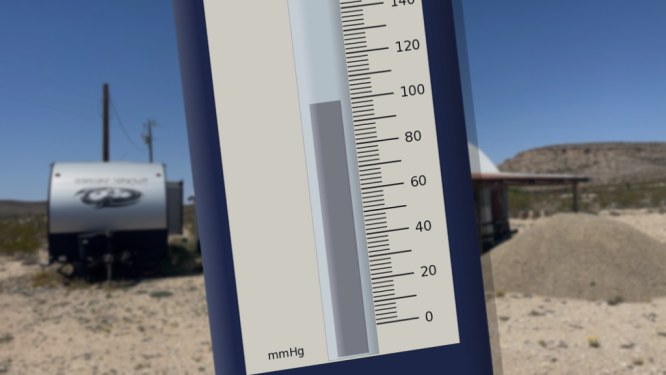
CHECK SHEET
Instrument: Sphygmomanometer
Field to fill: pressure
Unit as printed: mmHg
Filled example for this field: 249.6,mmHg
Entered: 100,mmHg
